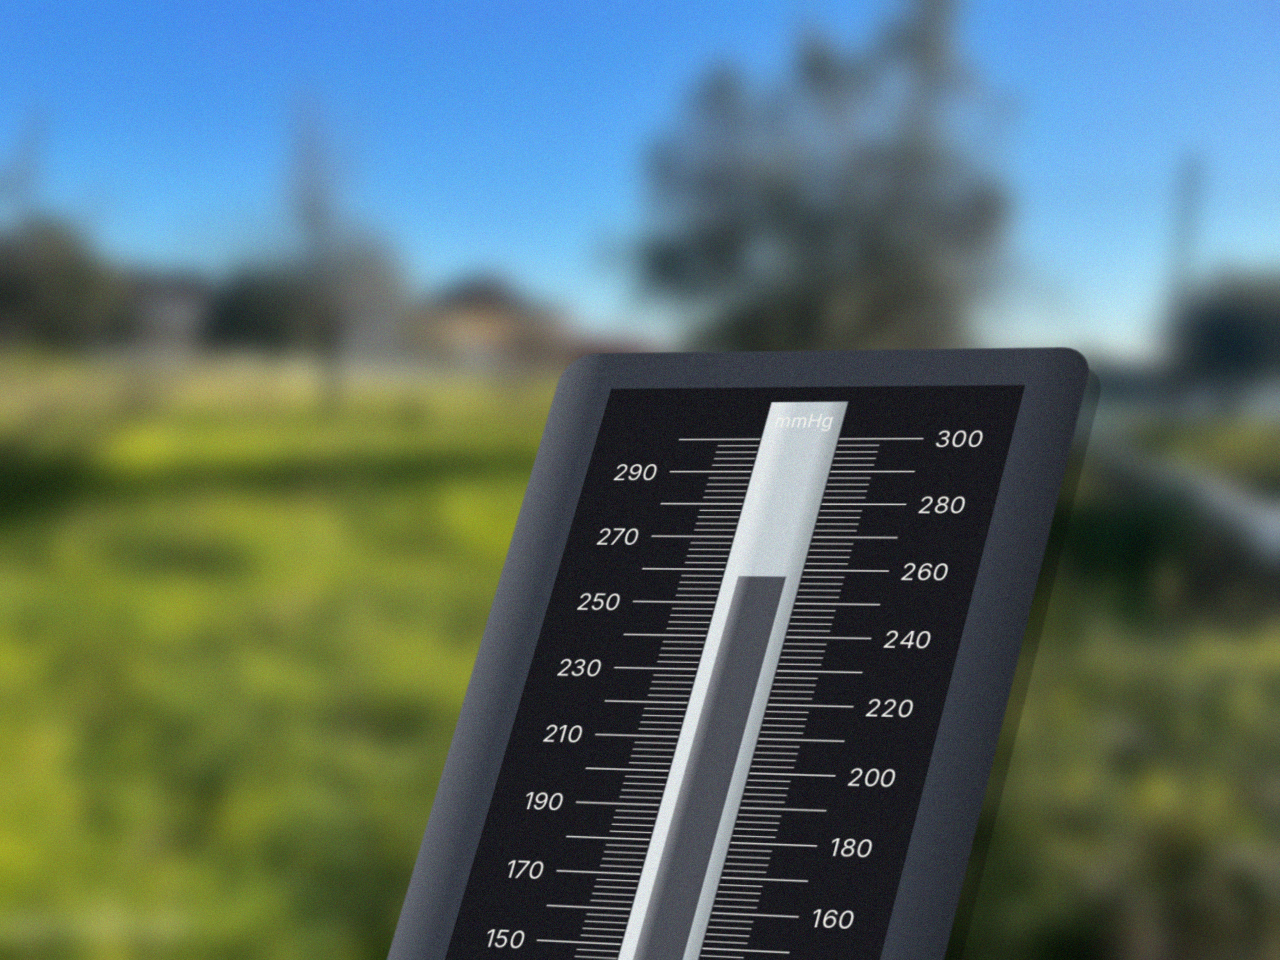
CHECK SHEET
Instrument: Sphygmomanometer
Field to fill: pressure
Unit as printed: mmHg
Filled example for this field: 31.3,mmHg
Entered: 258,mmHg
